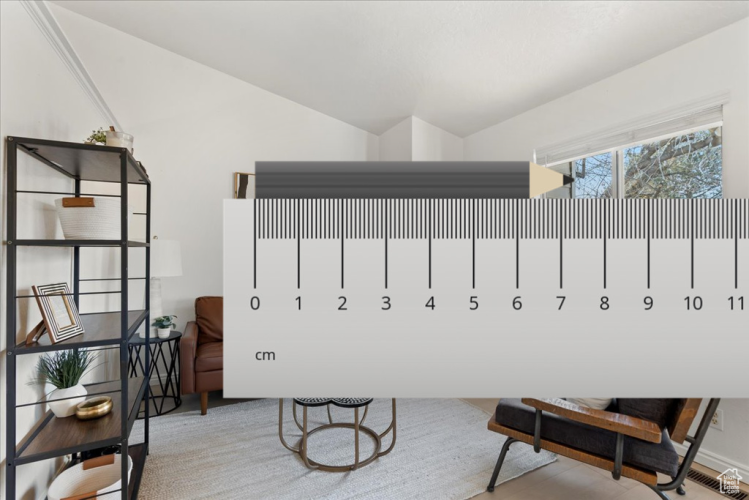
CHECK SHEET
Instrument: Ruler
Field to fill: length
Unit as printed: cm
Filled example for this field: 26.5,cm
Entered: 7.3,cm
